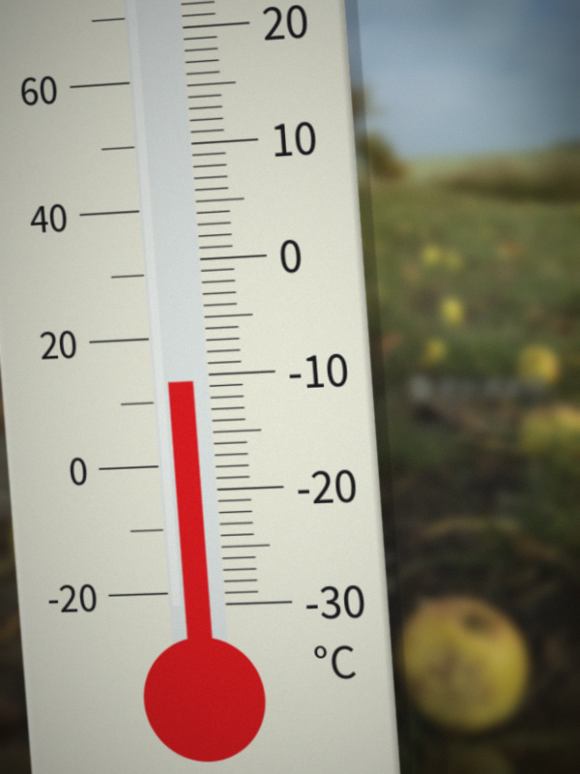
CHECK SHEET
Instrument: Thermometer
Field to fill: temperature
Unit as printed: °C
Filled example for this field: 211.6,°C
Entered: -10.5,°C
